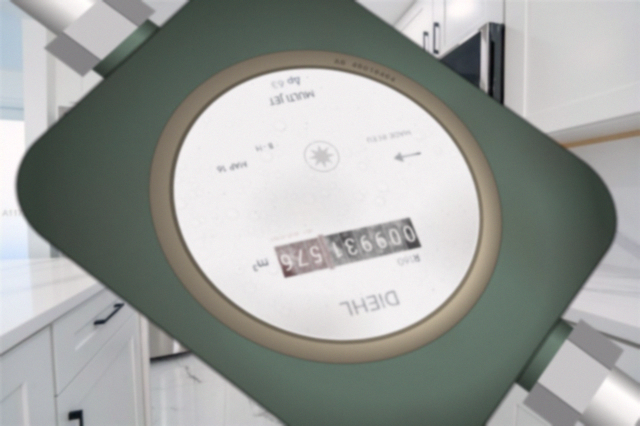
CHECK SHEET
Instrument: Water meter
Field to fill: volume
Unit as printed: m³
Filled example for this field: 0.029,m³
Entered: 9931.576,m³
